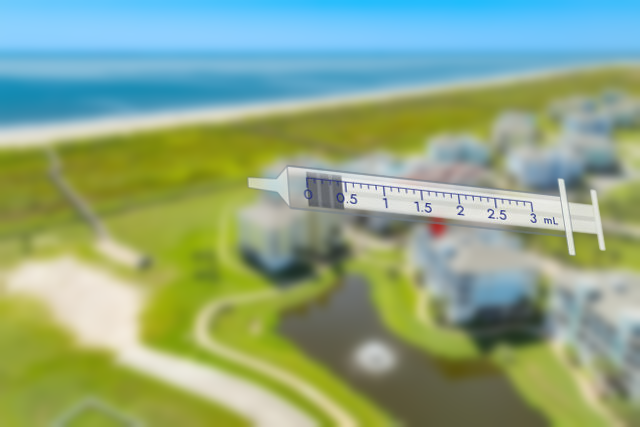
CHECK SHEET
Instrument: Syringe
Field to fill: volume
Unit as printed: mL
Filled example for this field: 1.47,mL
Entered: 0,mL
